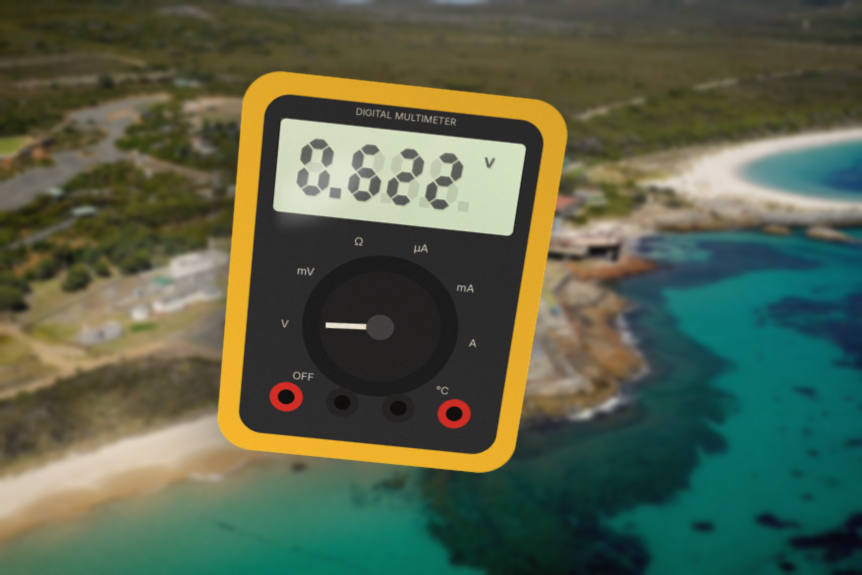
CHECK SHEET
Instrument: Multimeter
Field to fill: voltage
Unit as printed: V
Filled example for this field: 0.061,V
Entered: 0.622,V
